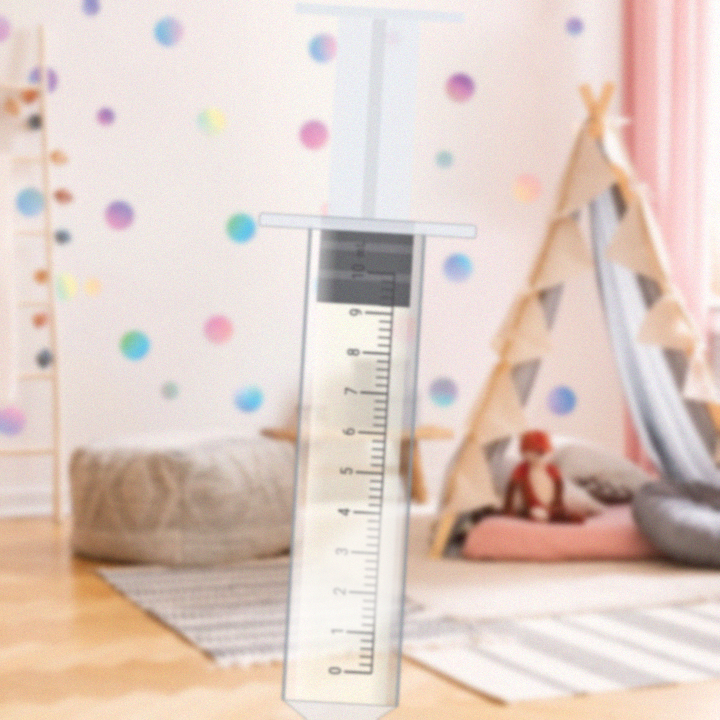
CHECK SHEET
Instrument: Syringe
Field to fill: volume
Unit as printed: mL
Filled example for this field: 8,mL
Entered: 9.2,mL
